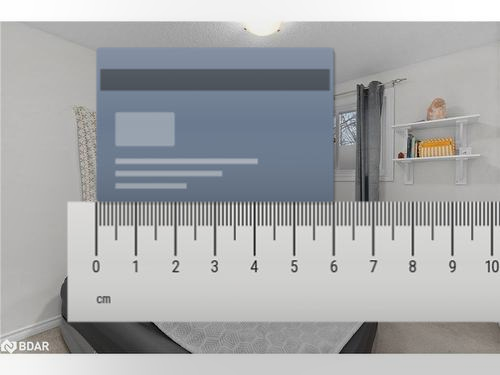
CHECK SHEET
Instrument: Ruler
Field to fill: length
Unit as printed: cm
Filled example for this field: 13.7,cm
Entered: 6,cm
